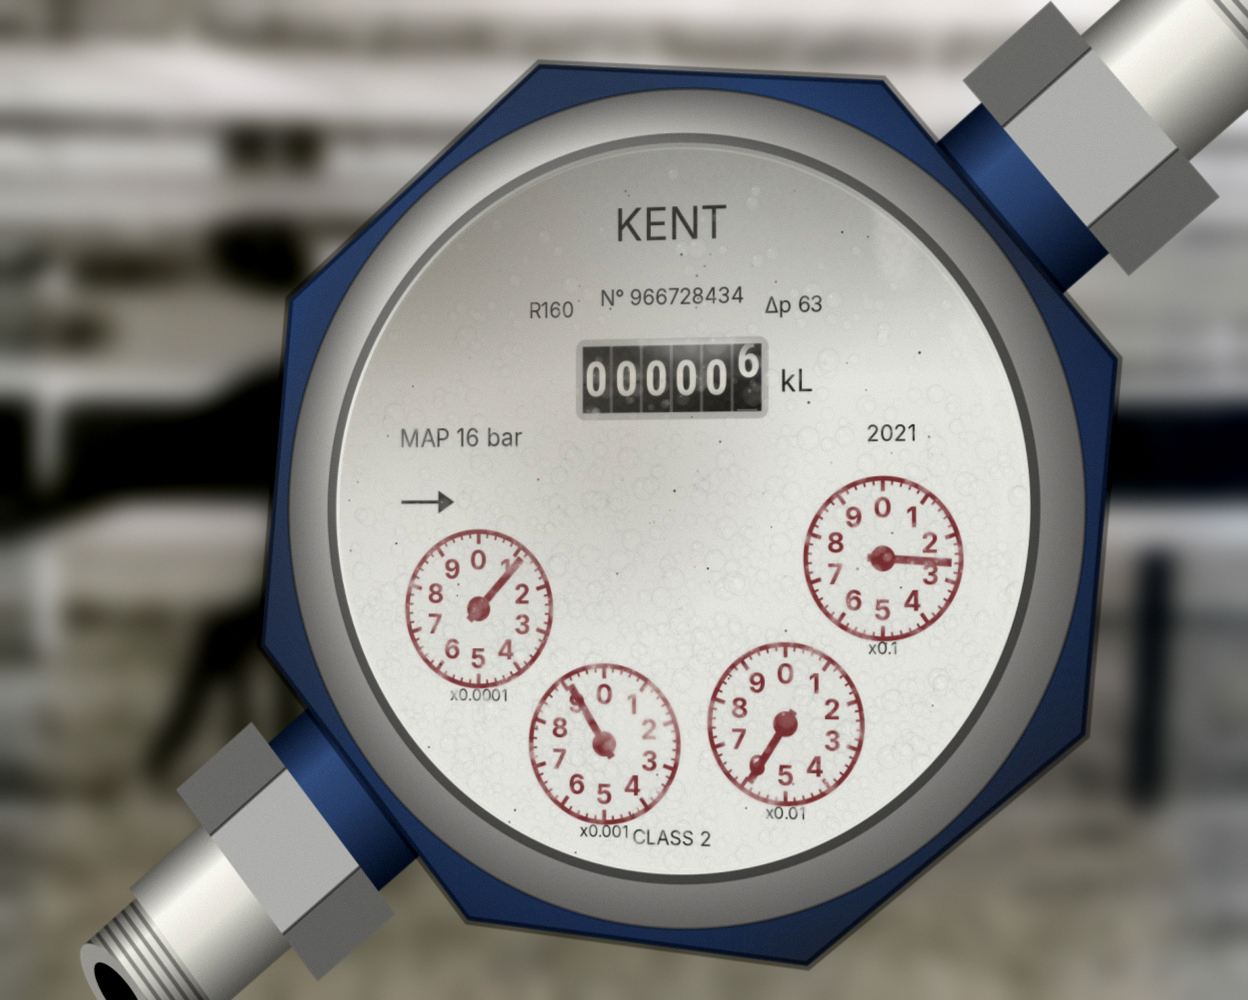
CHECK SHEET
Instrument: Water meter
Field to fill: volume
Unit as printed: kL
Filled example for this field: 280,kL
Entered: 6.2591,kL
